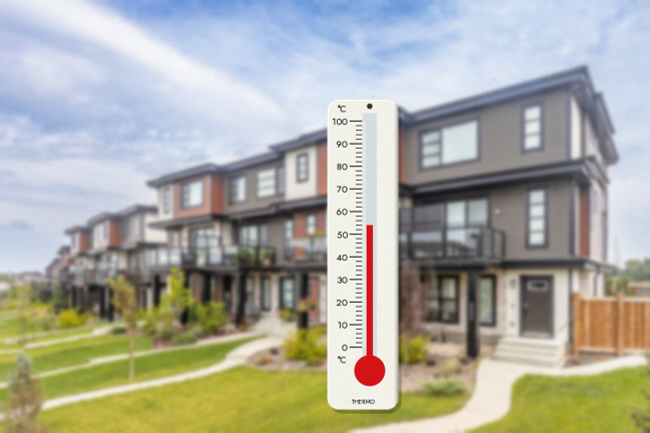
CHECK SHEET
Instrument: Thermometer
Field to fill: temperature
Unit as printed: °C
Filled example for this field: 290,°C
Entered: 54,°C
